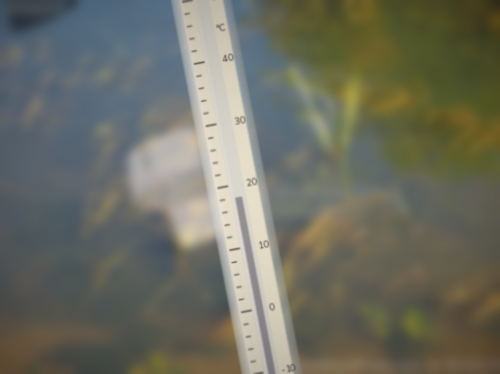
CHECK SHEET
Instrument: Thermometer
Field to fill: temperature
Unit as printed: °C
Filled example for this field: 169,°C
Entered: 18,°C
